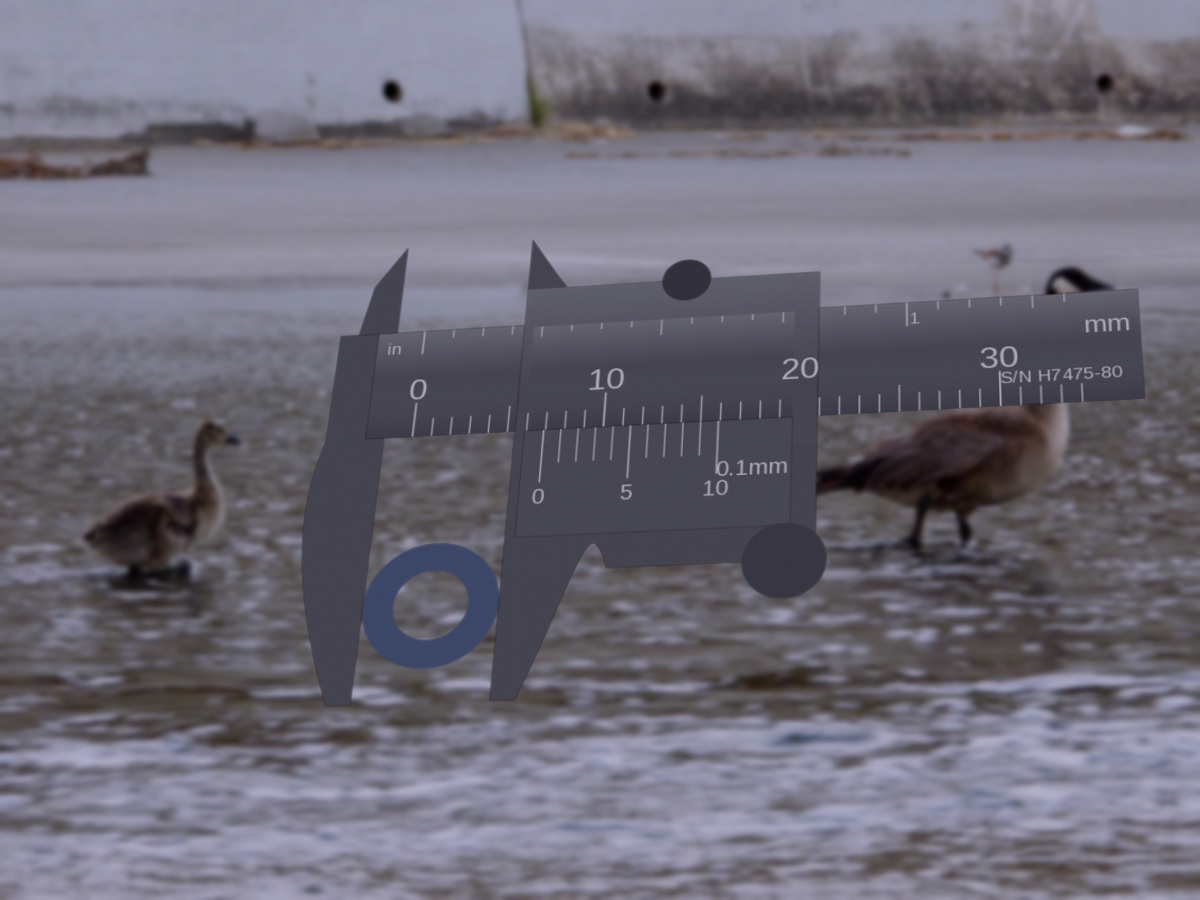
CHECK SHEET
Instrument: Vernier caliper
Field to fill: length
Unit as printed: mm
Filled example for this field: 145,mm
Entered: 6.9,mm
